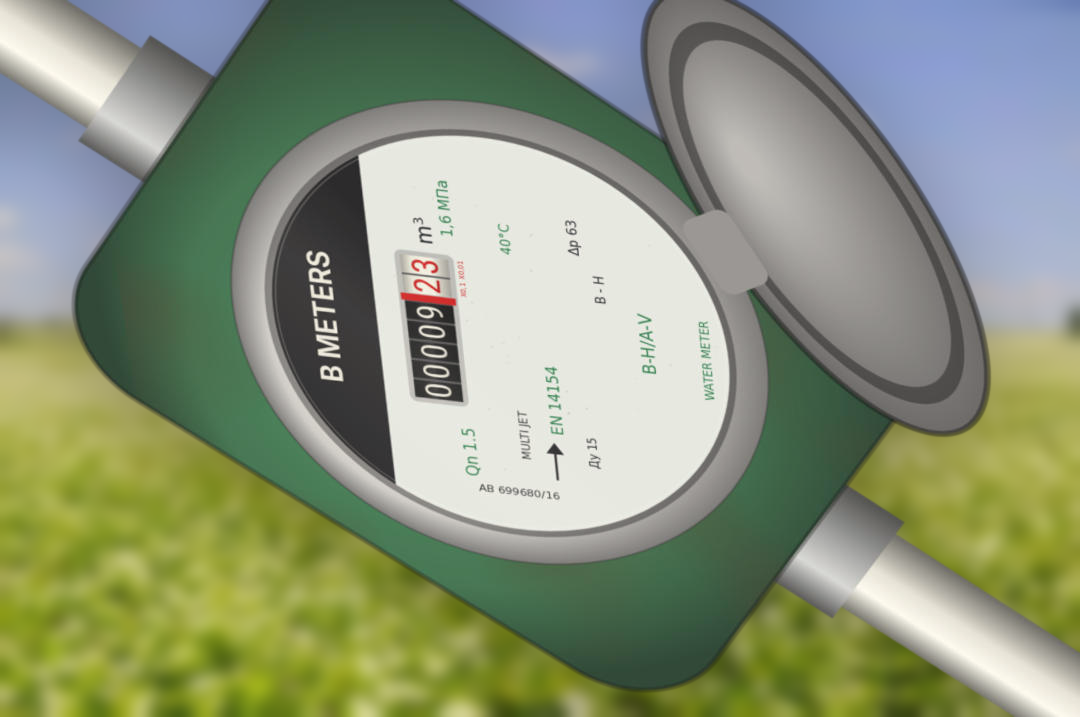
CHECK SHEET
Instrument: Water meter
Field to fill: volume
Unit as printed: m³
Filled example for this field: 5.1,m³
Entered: 9.23,m³
